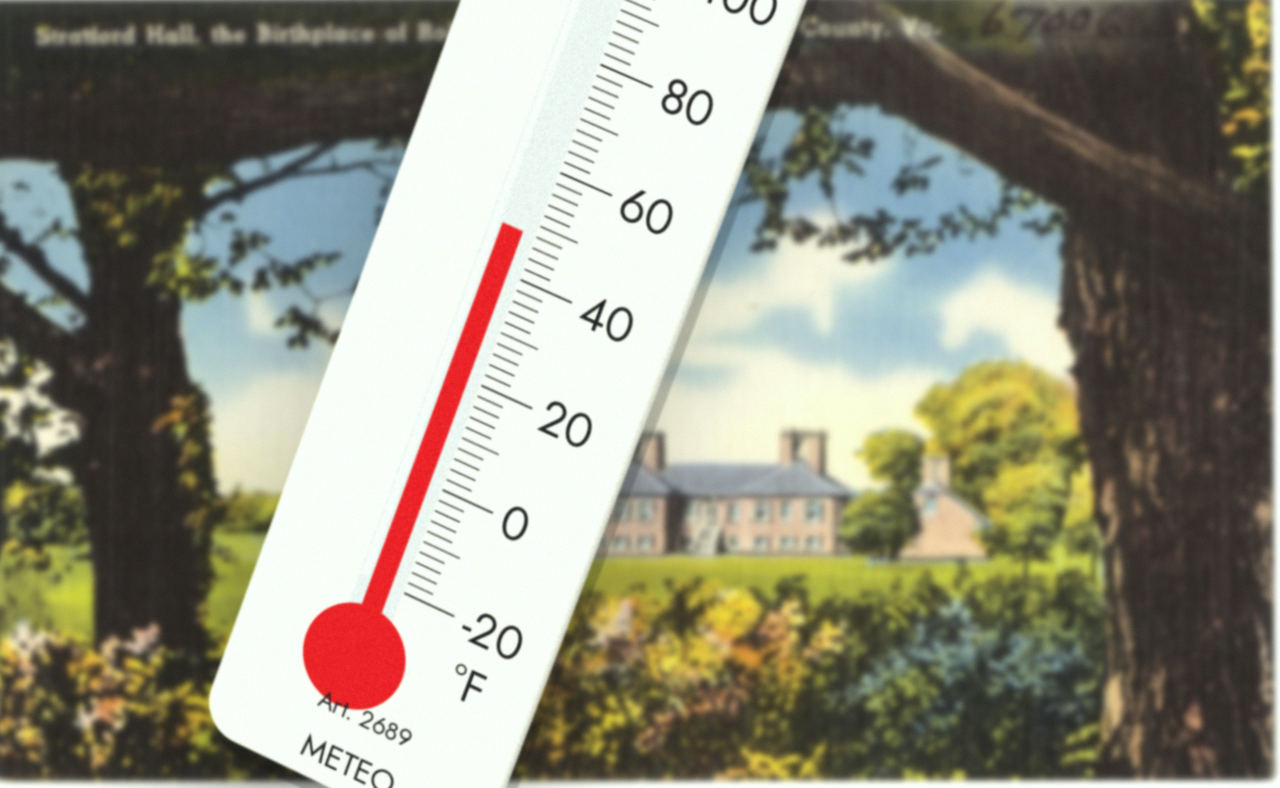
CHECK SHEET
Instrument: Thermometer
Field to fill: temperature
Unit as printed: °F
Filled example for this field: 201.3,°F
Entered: 48,°F
